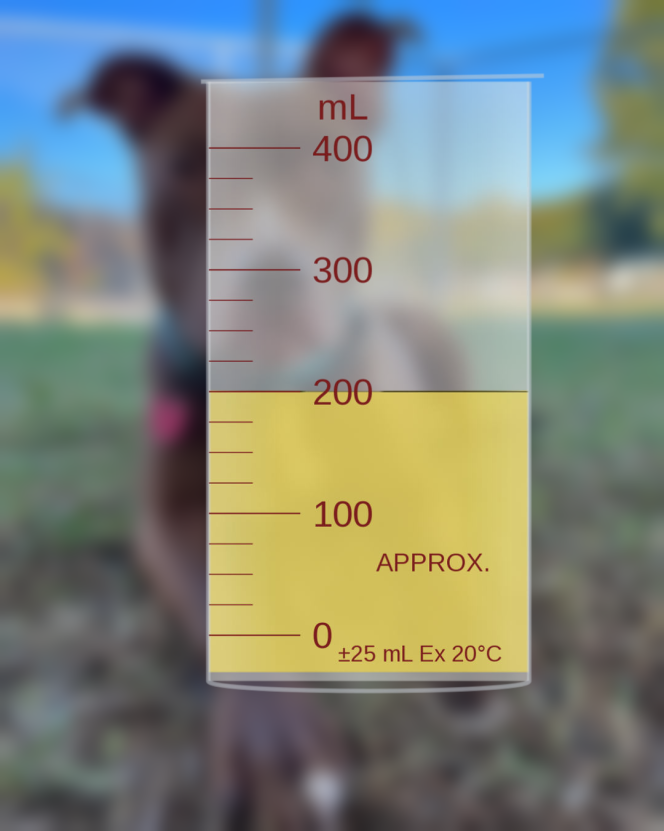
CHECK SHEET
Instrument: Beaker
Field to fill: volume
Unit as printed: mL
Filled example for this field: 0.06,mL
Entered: 200,mL
